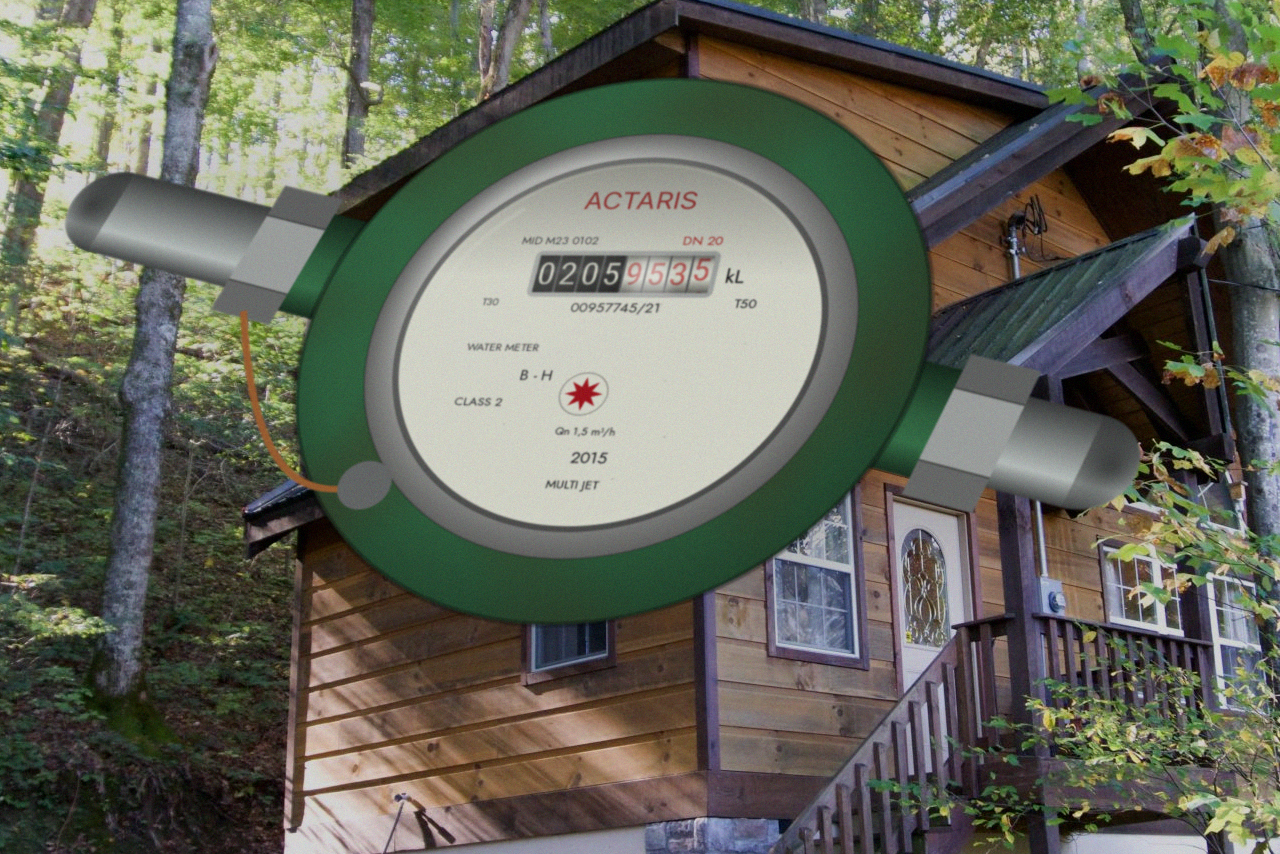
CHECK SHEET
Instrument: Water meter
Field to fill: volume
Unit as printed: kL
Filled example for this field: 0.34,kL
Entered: 205.9535,kL
